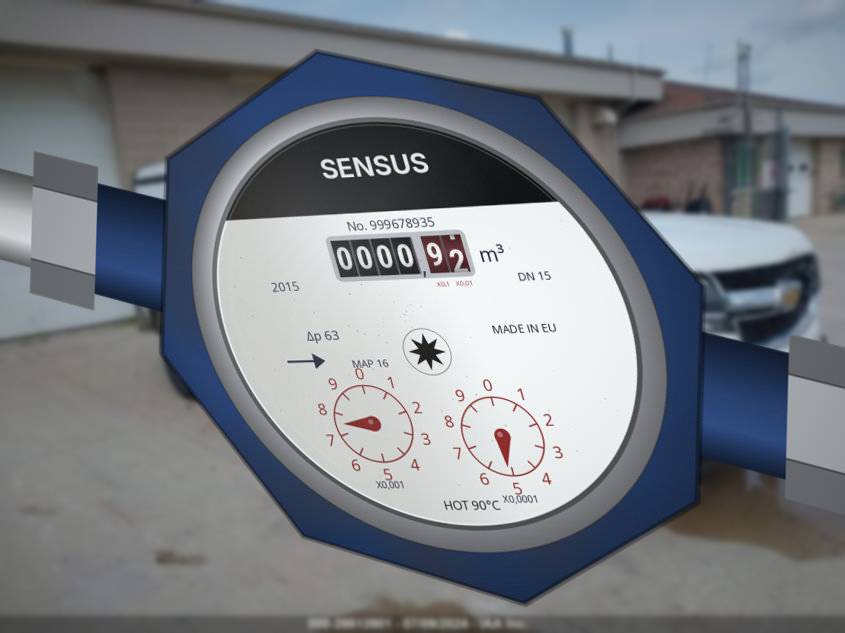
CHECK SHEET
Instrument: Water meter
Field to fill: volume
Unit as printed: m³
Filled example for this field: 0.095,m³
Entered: 0.9175,m³
